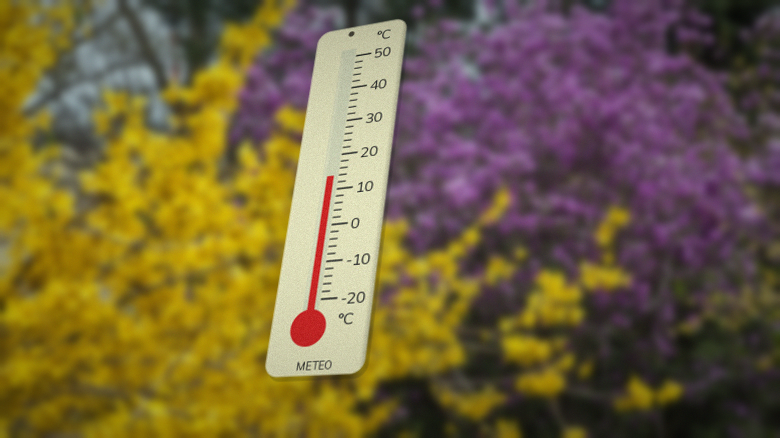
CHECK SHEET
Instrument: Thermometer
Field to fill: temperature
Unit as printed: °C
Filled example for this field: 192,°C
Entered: 14,°C
